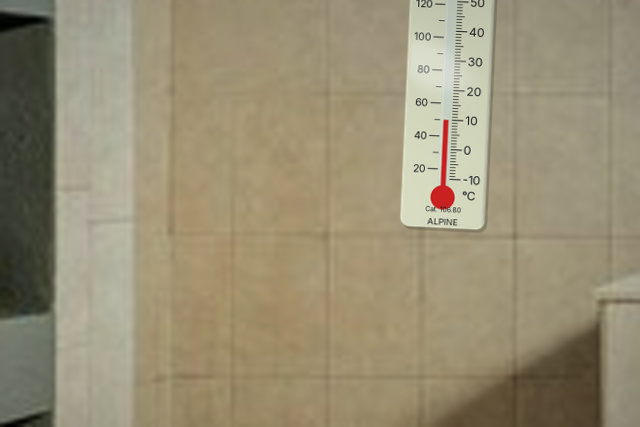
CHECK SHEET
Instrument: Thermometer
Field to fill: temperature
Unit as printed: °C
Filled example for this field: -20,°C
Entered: 10,°C
